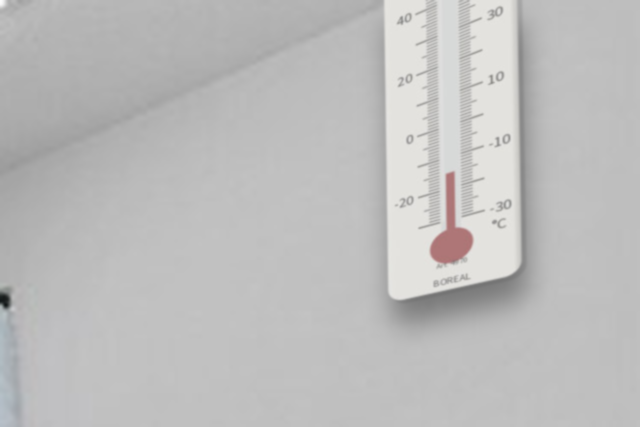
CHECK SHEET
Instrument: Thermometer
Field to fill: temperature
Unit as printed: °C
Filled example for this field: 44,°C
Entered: -15,°C
